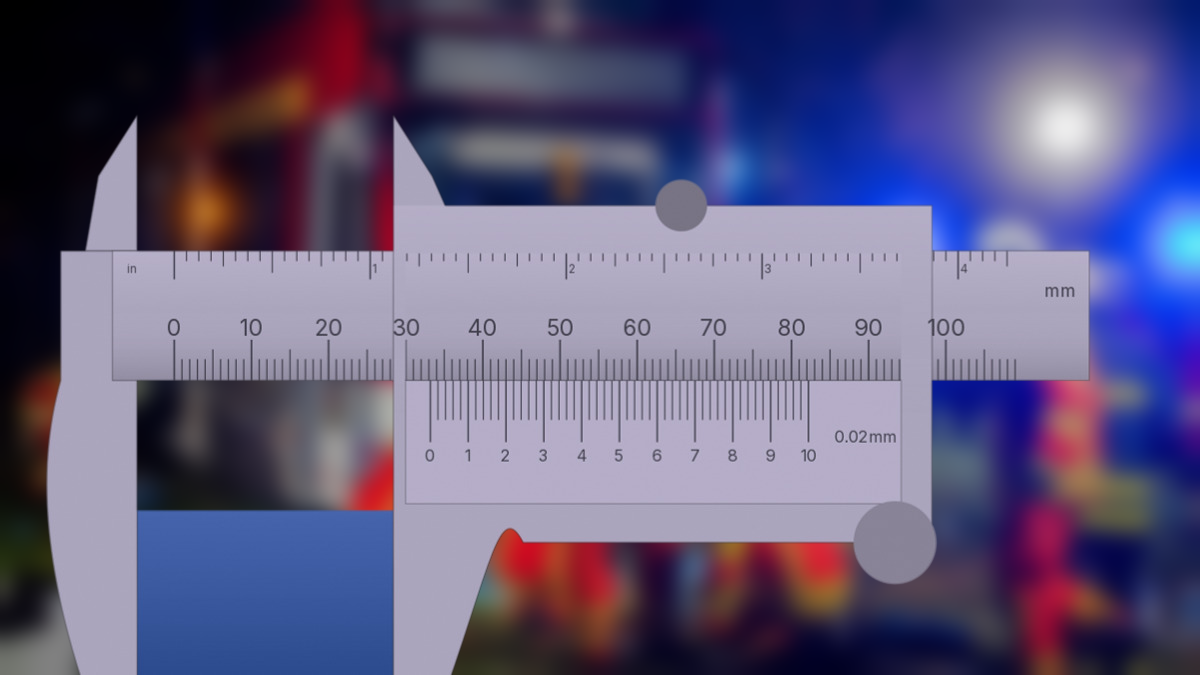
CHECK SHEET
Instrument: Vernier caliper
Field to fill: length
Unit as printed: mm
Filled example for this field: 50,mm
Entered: 33.2,mm
